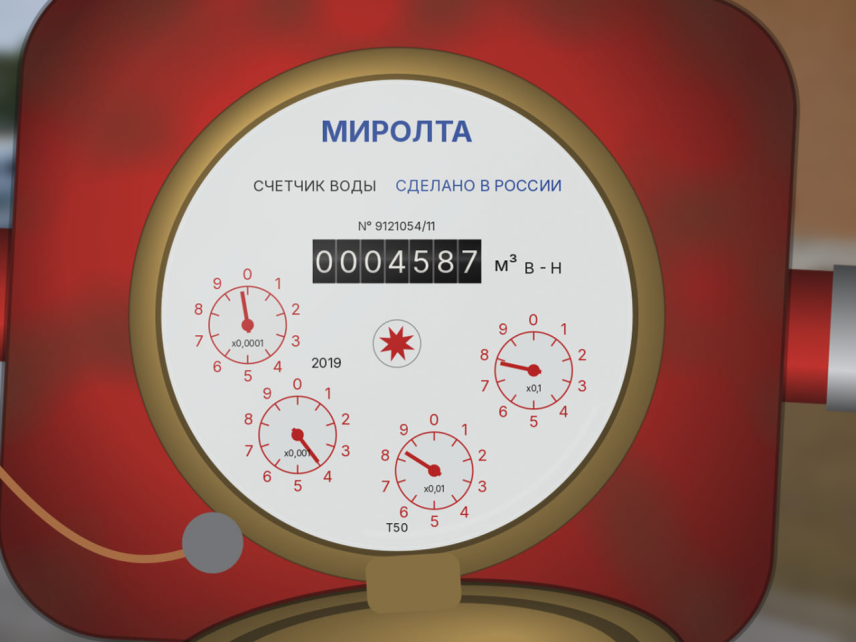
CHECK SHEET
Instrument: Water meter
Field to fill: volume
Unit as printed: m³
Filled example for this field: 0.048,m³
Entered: 4587.7839,m³
